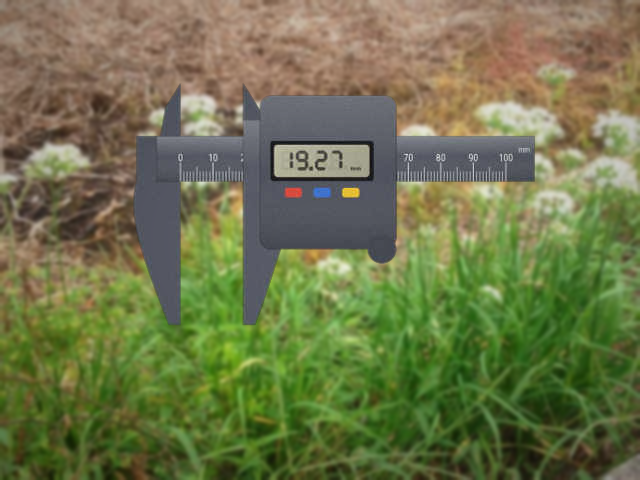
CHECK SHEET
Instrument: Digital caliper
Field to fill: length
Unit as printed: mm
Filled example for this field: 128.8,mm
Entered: 19.27,mm
